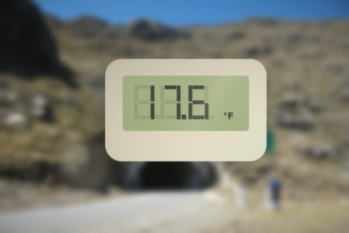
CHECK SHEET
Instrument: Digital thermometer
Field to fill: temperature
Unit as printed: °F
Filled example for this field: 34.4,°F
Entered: 17.6,°F
